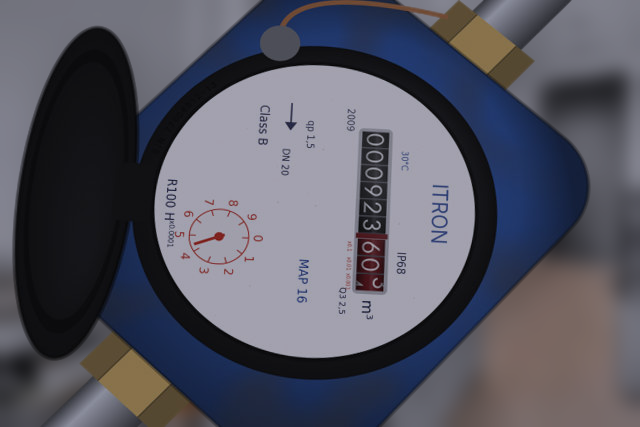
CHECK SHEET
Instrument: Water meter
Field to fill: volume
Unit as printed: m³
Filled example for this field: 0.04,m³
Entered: 923.6034,m³
